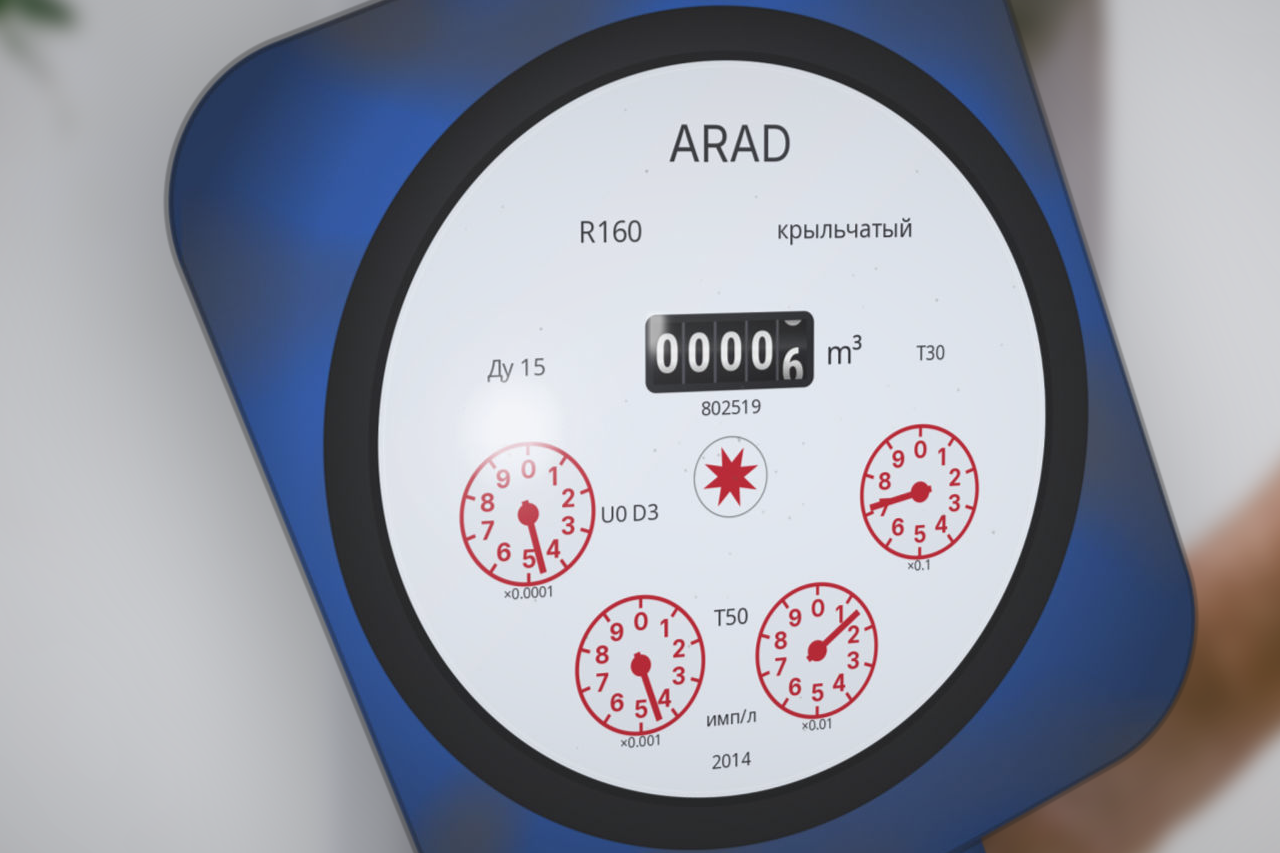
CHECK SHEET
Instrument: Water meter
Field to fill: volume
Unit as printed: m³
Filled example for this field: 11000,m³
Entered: 5.7144,m³
